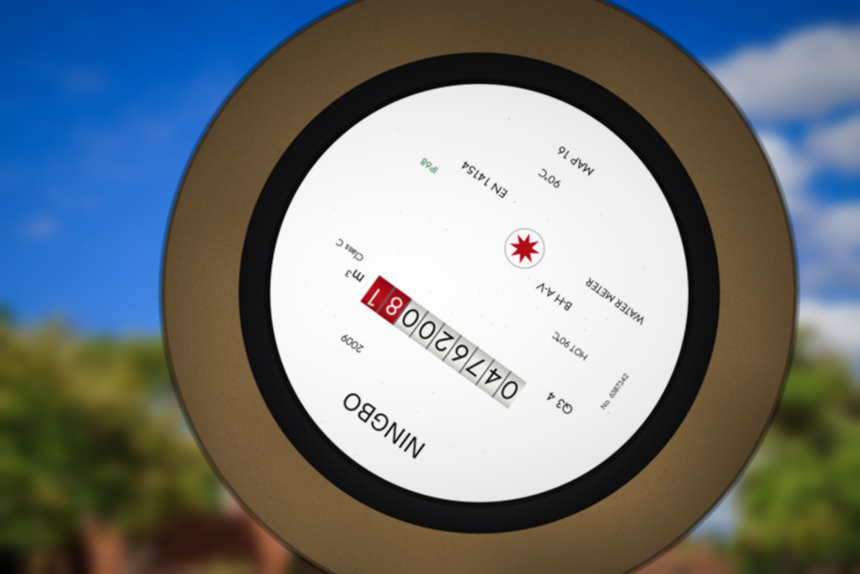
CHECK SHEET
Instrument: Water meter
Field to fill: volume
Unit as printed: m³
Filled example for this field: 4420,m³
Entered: 476200.81,m³
